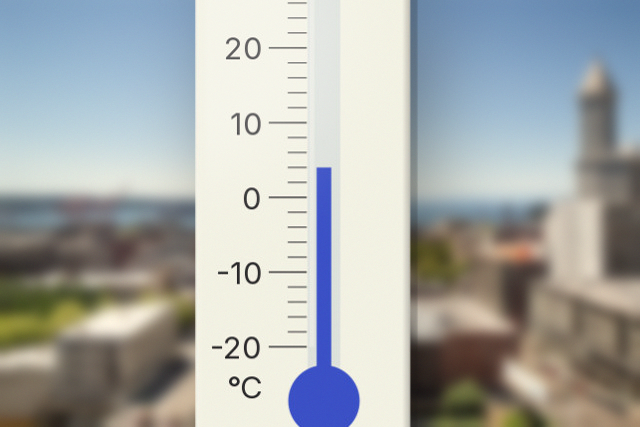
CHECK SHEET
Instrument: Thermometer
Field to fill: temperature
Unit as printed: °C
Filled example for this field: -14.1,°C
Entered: 4,°C
